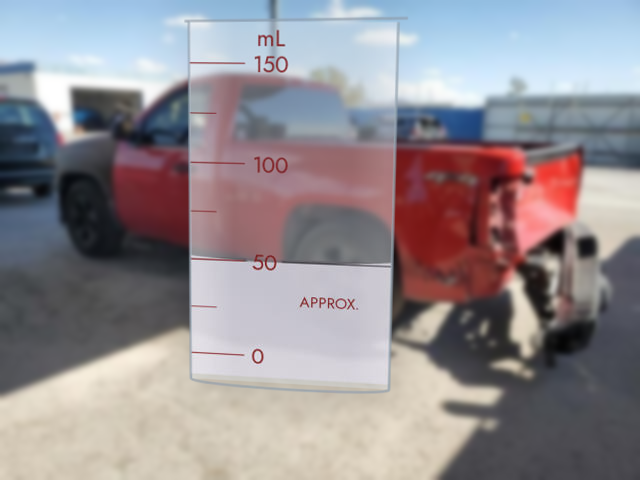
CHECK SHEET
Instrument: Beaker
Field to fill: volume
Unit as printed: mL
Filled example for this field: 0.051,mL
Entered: 50,mL
